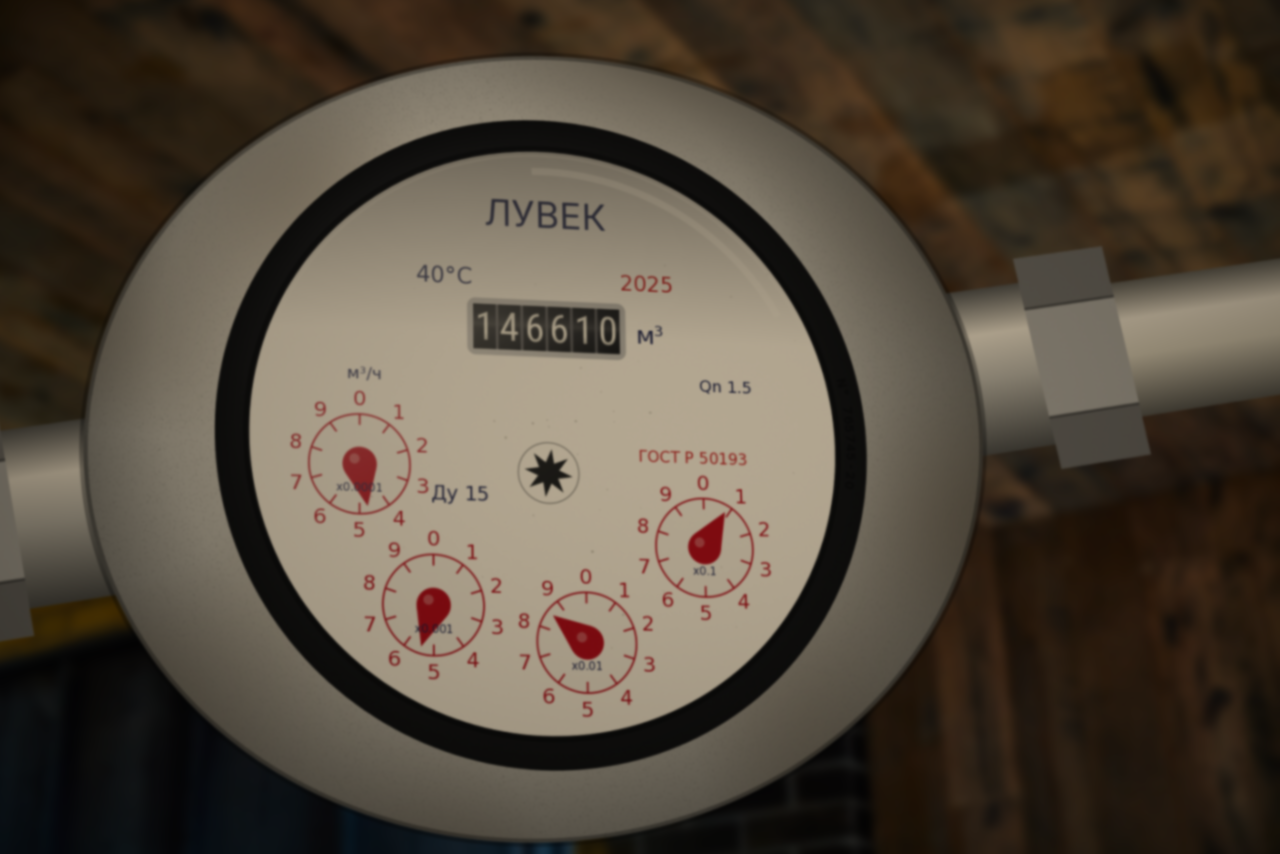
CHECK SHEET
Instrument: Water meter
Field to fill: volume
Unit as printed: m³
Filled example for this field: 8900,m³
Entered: 146610.0854,m³
